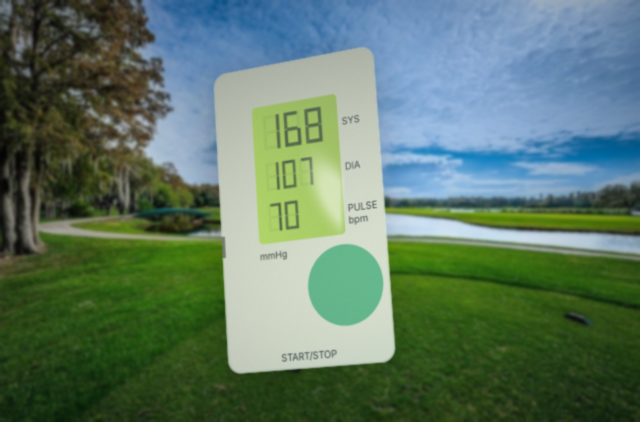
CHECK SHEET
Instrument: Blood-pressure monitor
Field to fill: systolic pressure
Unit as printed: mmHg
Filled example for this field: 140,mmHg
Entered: 168,mmHg
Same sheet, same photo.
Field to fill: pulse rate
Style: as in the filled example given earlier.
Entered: 70,bpm
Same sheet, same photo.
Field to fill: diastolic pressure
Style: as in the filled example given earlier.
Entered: 107,mmHg
